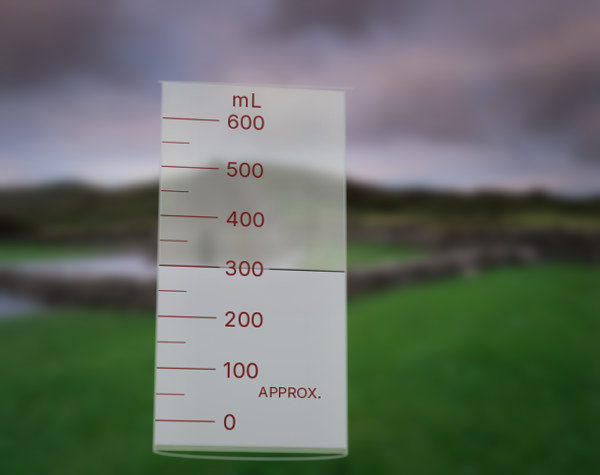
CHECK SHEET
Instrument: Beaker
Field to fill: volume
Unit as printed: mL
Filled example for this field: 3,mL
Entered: 300,mL
